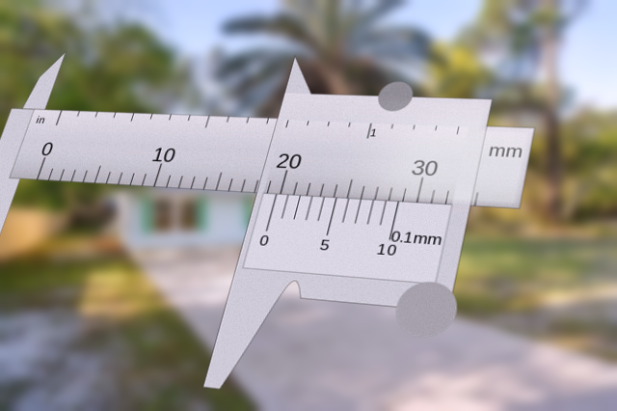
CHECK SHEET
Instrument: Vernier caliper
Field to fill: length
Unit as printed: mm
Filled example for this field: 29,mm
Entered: 19.7,mm
